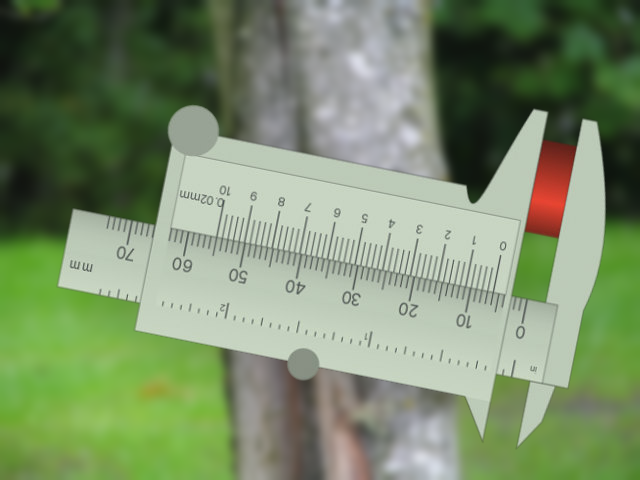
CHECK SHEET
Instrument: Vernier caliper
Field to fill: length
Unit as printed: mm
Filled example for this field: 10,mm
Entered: 6.0,mm
